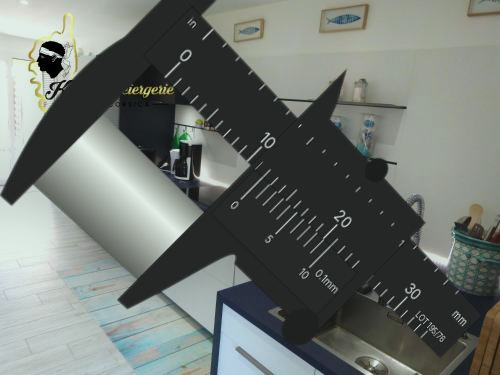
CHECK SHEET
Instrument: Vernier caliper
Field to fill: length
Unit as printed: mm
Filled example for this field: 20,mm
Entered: 12.0,mm
